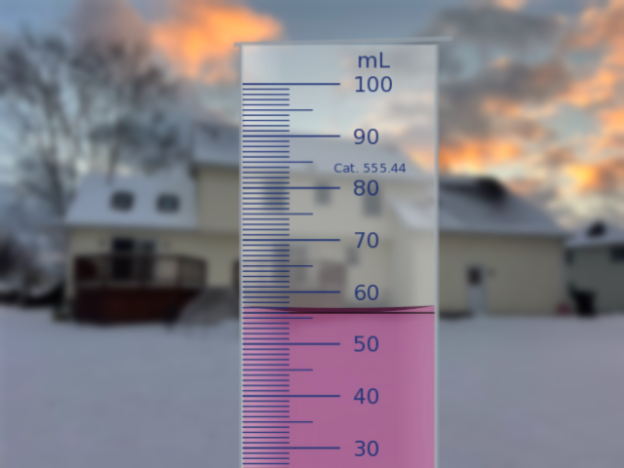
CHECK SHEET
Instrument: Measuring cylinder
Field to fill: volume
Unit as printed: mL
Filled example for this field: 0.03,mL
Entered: 56,mL
